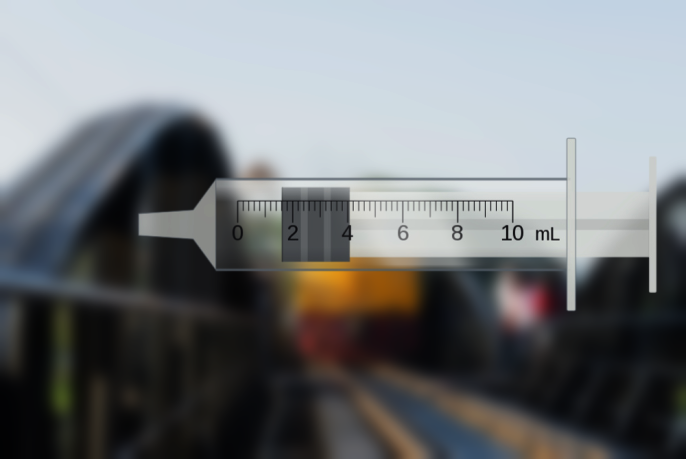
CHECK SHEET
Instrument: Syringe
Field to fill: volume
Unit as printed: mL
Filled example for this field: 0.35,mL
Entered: 1.6,mL
